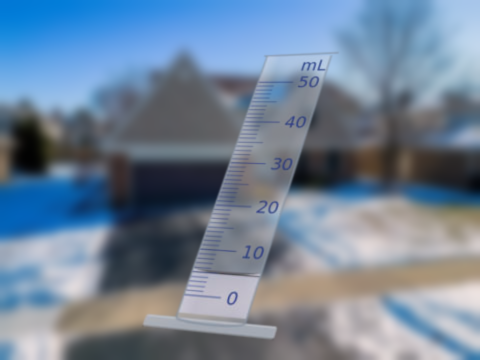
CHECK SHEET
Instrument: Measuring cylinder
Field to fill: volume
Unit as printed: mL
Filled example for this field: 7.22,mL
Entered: 5,mL
